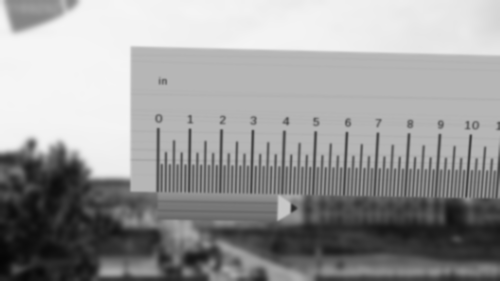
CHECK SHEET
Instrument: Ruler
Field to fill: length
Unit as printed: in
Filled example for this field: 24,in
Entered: 4.5,in
